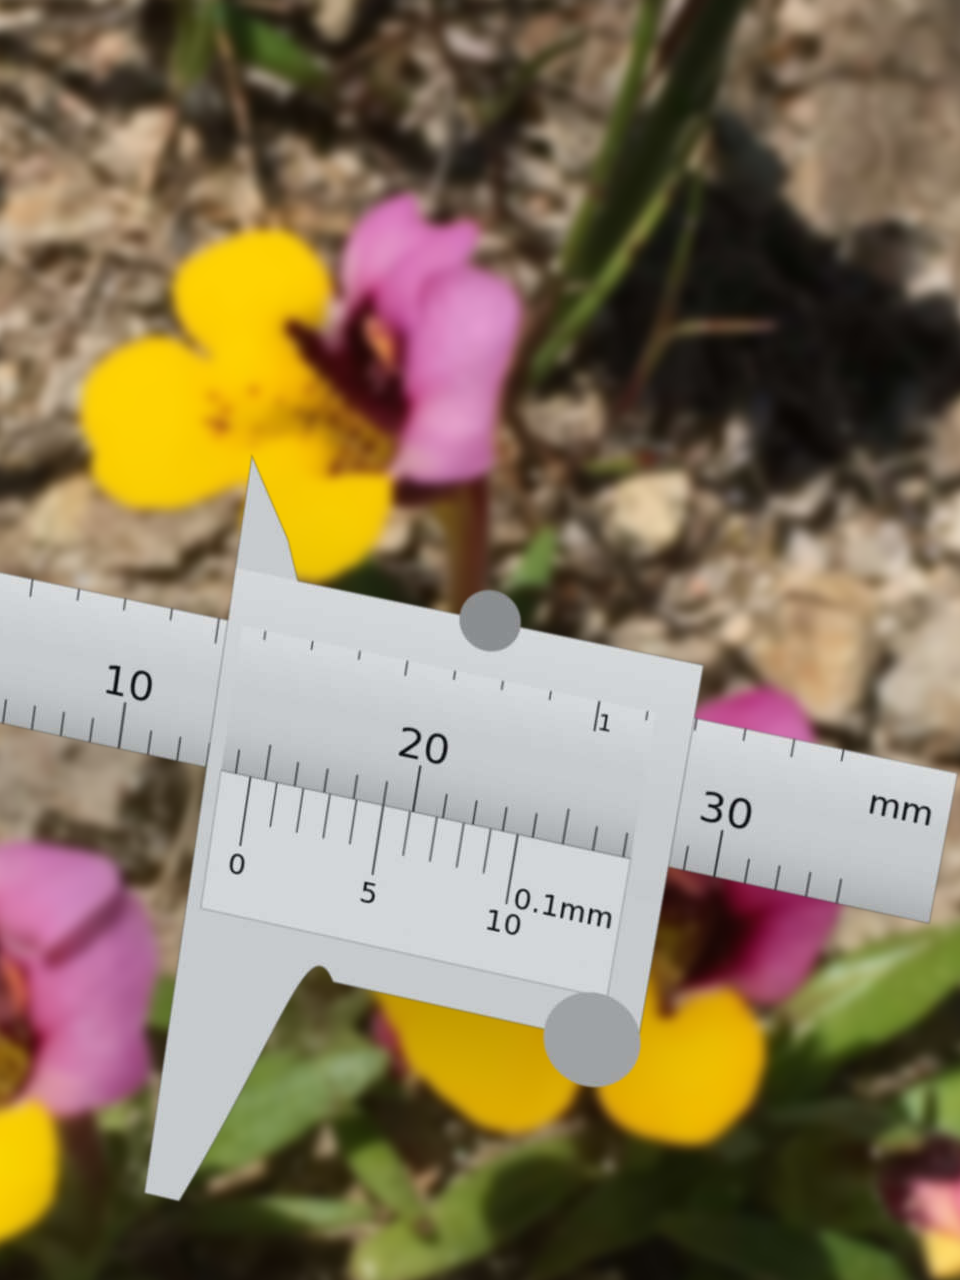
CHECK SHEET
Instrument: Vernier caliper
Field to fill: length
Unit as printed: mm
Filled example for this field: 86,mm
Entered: 14.5,mm
